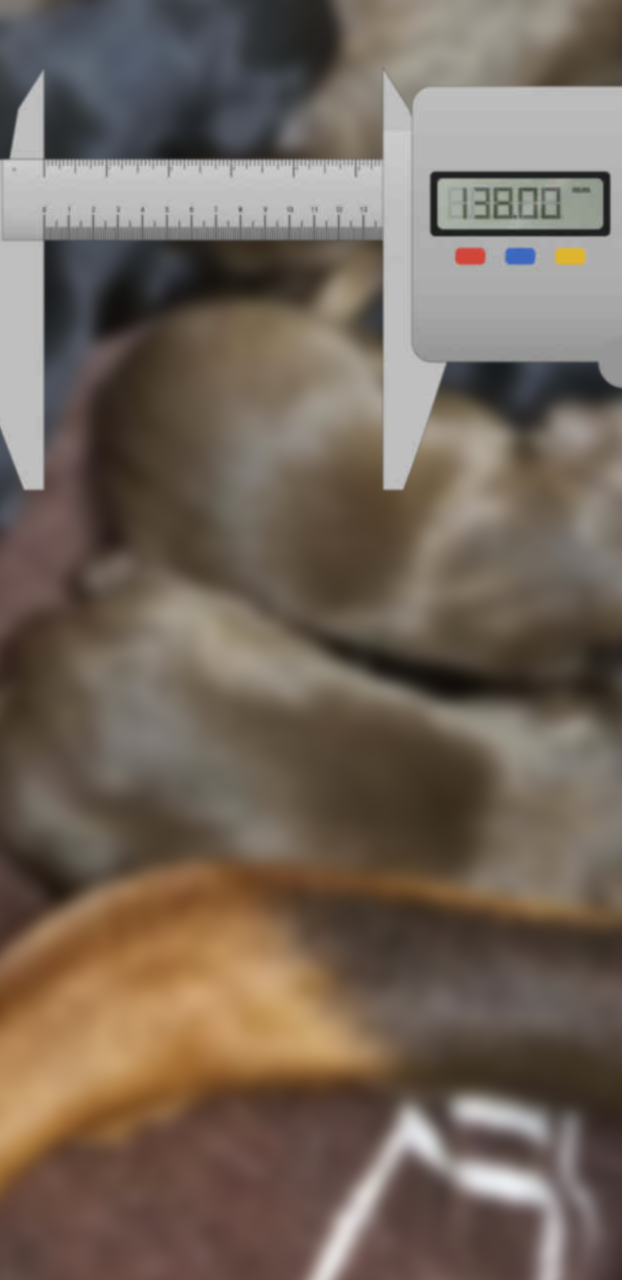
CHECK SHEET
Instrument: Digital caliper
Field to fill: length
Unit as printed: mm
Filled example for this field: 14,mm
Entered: 138.00,mm
